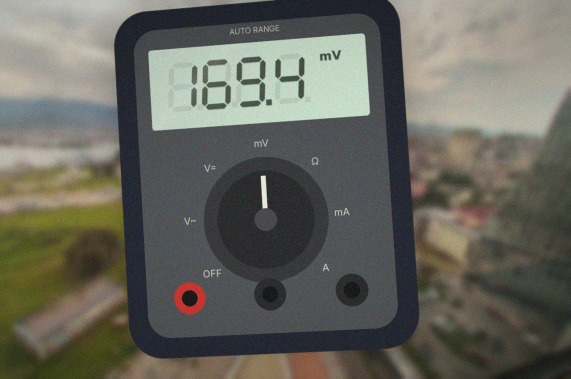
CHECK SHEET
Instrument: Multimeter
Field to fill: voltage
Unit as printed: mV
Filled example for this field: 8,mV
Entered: 169.4,mV
